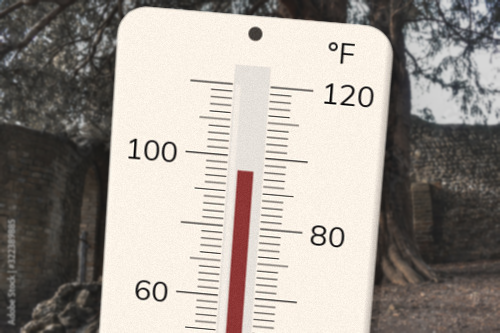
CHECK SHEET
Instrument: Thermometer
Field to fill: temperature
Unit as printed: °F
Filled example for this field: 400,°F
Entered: 96,°F
